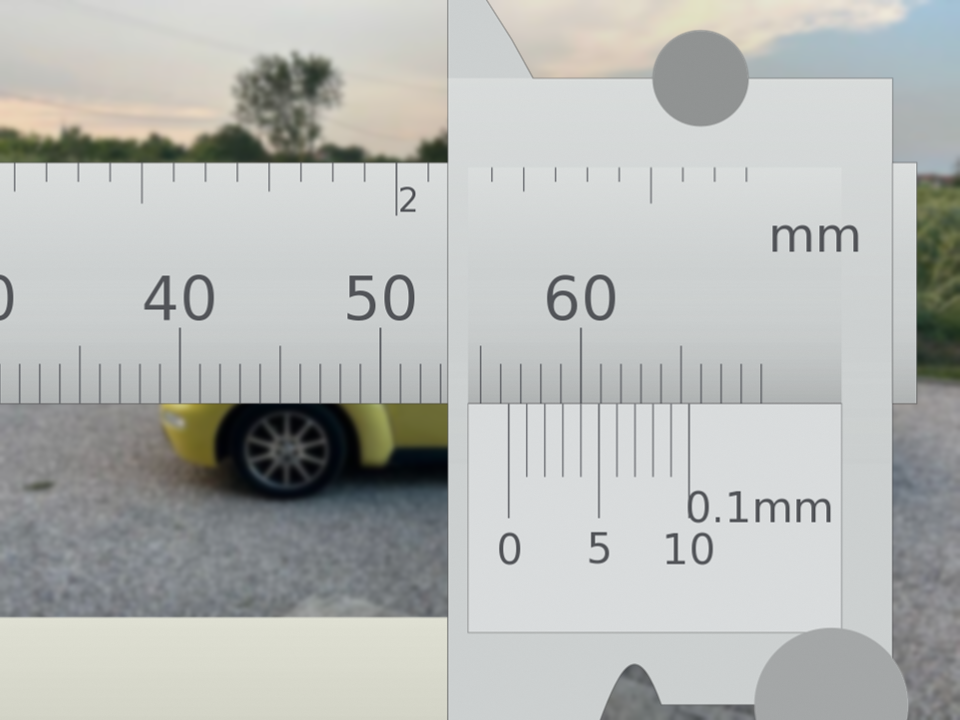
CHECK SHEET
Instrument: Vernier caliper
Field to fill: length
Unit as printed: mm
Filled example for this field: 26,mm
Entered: 56.4,mm
